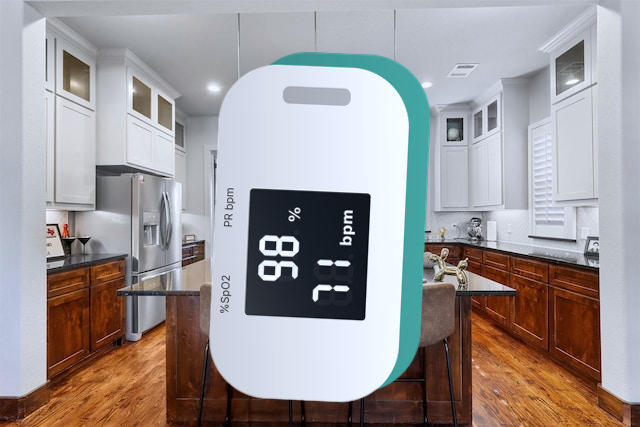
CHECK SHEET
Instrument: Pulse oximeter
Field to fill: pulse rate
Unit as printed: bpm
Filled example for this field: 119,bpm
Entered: 71,bpm
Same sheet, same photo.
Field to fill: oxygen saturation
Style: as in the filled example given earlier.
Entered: 98,%
